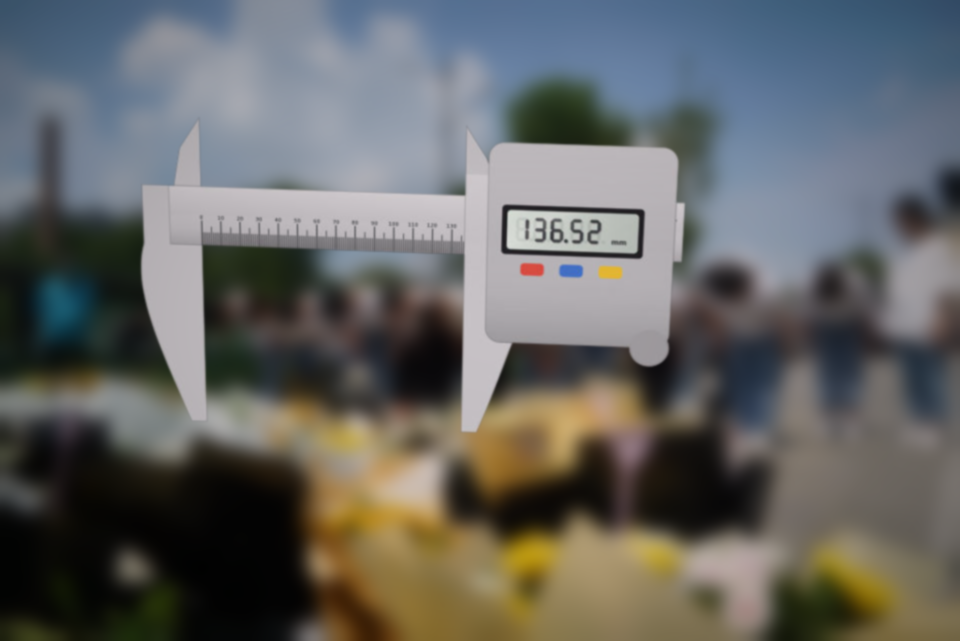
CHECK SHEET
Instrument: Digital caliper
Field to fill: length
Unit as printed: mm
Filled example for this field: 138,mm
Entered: 136.52,mm
